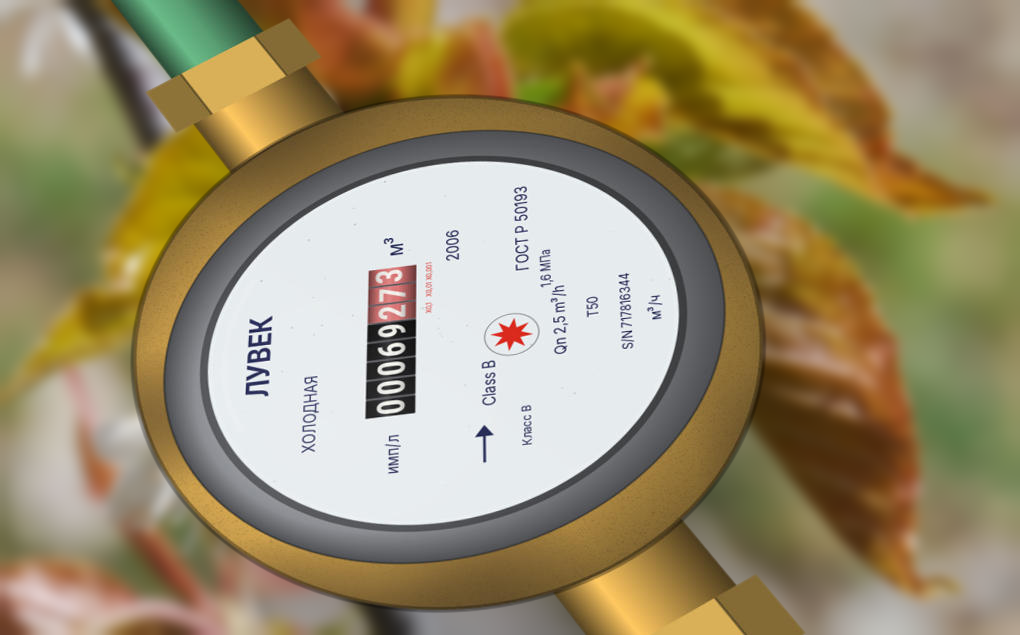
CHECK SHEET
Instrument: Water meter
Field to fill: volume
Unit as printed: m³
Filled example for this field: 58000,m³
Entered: 69.273,m³
